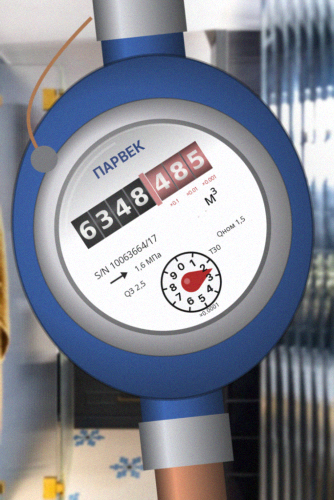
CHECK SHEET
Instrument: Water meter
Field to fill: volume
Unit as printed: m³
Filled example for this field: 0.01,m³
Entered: 6348.4852,m³
